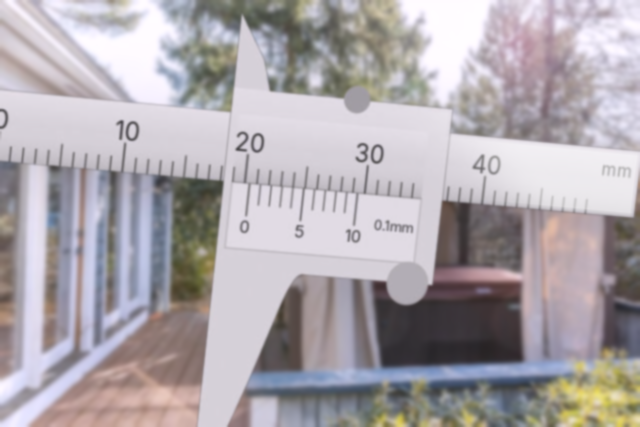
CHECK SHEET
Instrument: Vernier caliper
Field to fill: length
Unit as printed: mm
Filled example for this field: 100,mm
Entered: 20.4,mm
